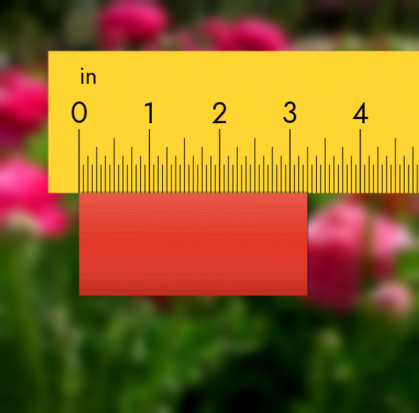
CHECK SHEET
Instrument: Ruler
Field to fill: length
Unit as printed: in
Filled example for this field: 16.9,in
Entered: 3.25,in
